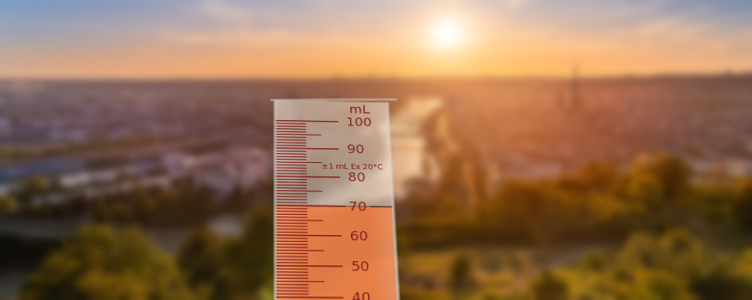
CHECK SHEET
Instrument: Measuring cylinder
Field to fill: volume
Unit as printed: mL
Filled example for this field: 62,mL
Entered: 70,mL
